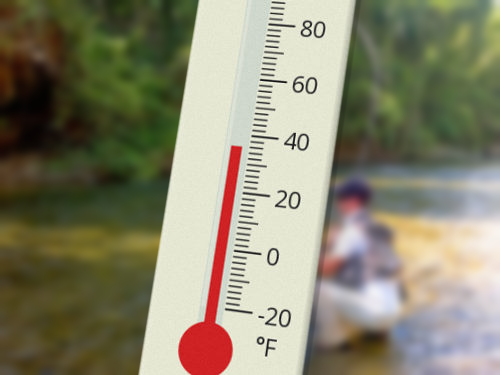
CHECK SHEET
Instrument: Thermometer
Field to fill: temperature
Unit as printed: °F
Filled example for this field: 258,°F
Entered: 36,°F
